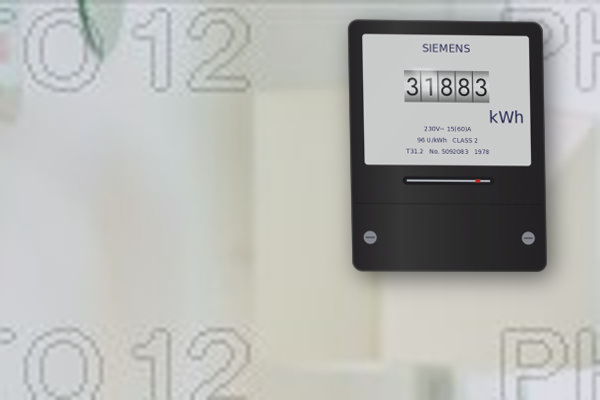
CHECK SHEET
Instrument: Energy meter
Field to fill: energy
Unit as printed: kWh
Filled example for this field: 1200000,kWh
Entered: 31883,kWh
